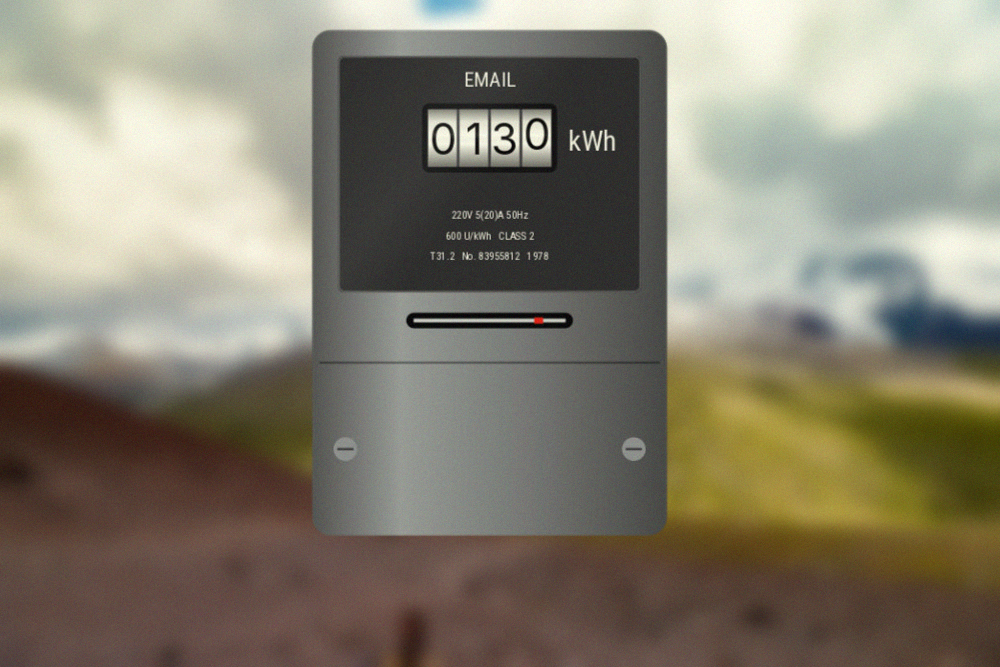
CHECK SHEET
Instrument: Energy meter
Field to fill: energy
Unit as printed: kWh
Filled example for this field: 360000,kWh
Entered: 130,kWh
